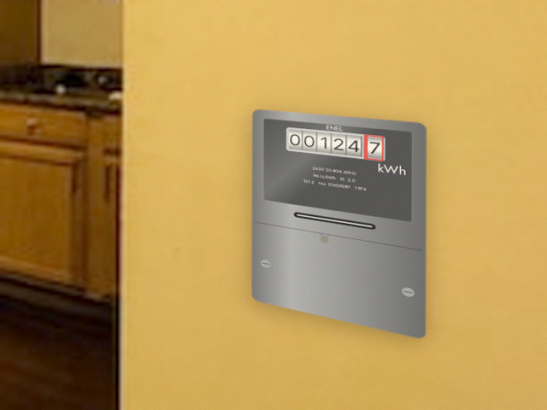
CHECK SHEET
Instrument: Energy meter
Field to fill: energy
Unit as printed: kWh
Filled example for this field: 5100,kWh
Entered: 124.7,kWh
